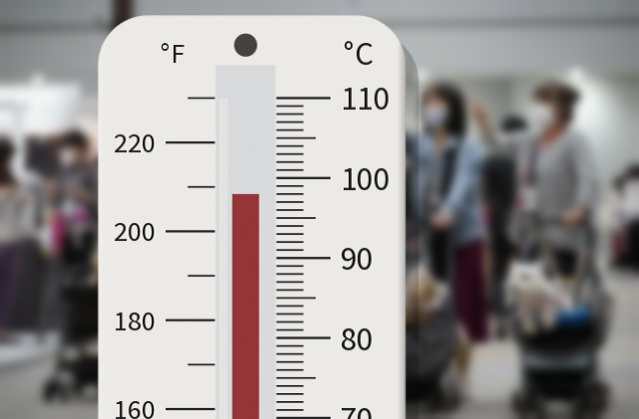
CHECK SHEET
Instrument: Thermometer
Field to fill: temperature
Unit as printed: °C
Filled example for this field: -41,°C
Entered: 98,°C
